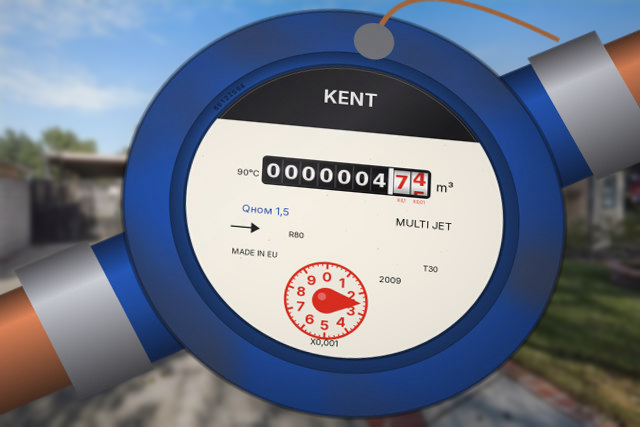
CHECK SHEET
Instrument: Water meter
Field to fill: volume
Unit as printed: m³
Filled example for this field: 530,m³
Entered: 4.742,m³
